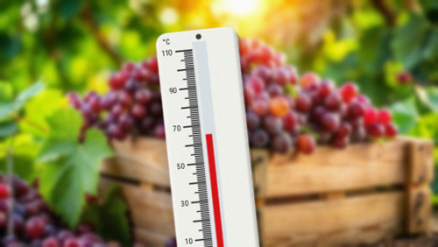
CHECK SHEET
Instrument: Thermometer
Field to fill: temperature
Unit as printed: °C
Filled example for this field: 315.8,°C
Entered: 65,°C
